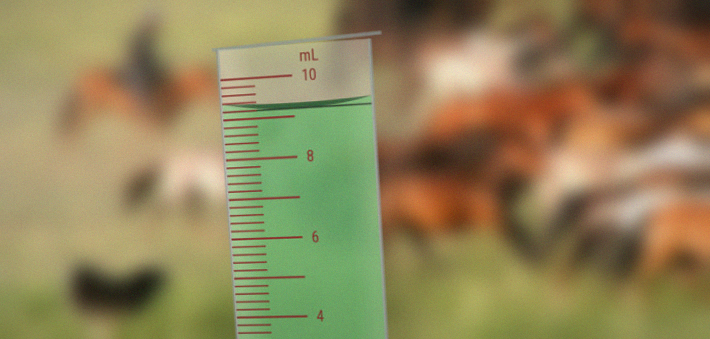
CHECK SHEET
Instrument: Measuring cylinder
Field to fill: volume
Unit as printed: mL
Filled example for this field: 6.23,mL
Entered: 9.2,mL
